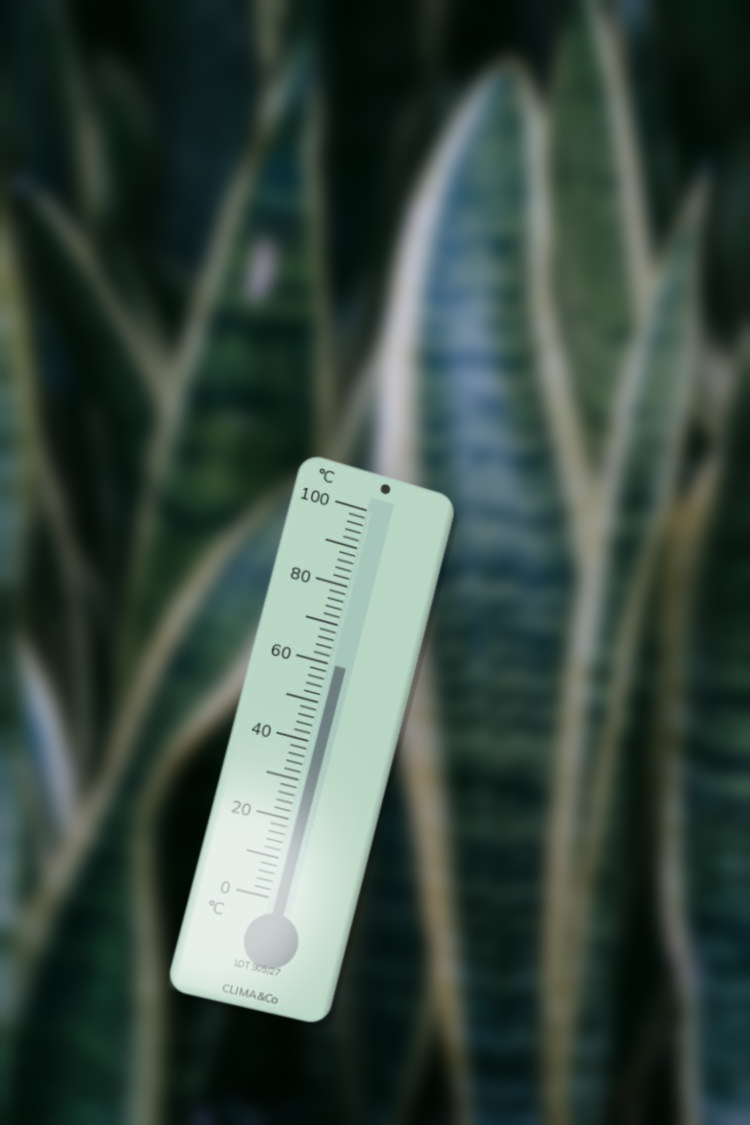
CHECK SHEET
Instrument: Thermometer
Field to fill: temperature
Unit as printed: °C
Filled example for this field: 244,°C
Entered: 60,°C
